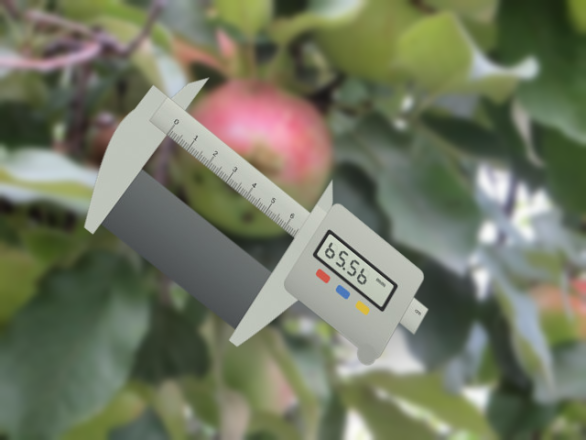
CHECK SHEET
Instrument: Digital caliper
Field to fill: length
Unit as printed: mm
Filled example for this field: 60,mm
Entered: 65.56,mm
